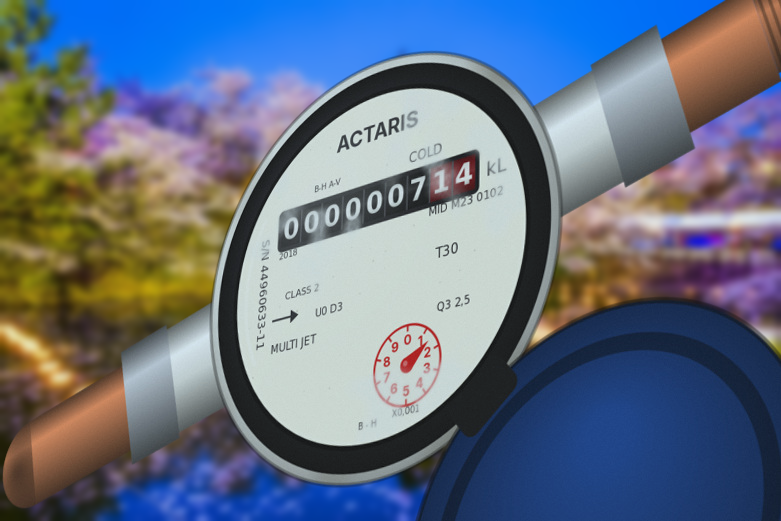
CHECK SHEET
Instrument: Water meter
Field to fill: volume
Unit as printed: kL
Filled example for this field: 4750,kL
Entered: 7.141,kL
